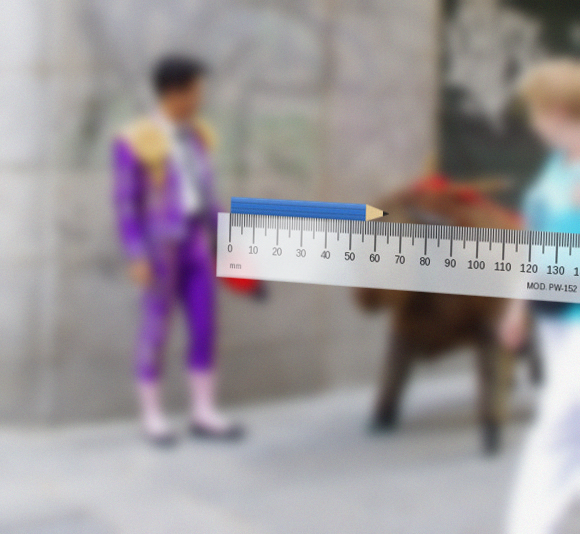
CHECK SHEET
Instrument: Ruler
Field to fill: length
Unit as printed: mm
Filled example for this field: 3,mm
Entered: 65,mm
